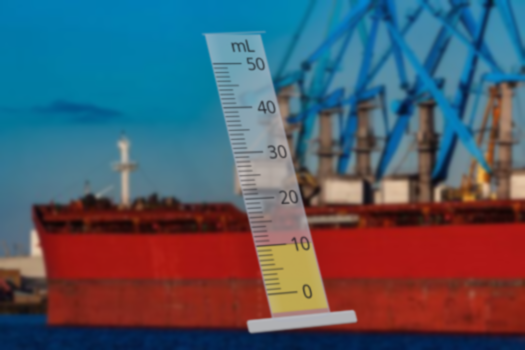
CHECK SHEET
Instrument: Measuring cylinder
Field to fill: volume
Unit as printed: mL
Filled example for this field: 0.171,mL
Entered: 10,mL
